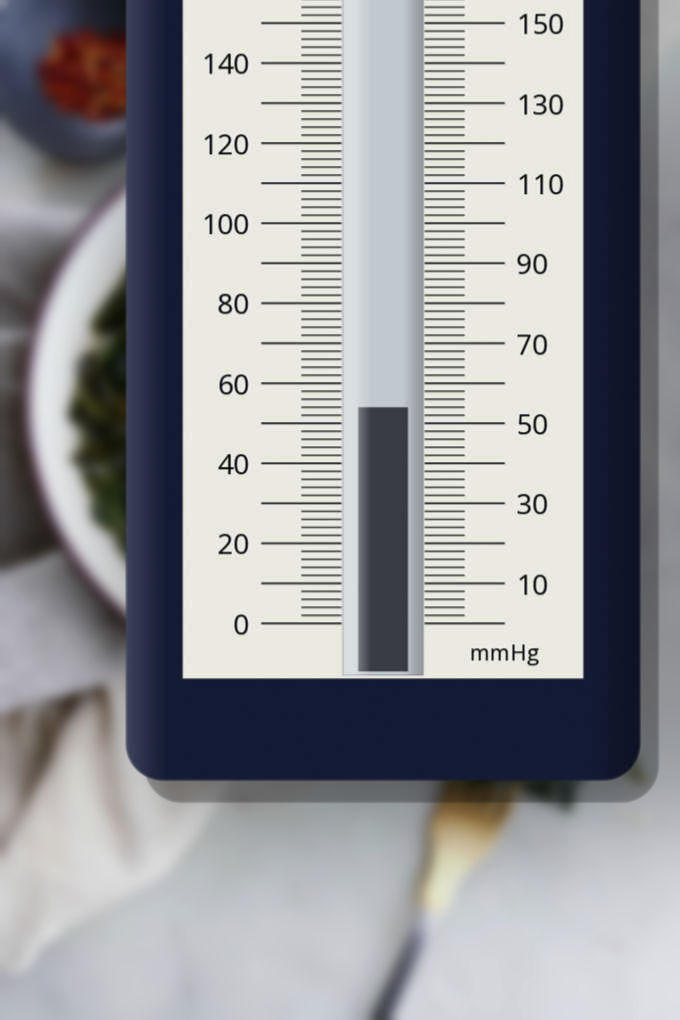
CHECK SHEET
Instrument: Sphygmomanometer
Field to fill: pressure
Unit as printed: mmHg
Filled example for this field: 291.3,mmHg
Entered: 54,mmHg
